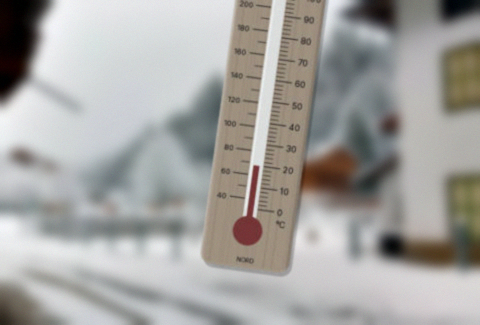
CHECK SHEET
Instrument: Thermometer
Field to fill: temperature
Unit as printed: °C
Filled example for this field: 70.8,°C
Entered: 20,°C
